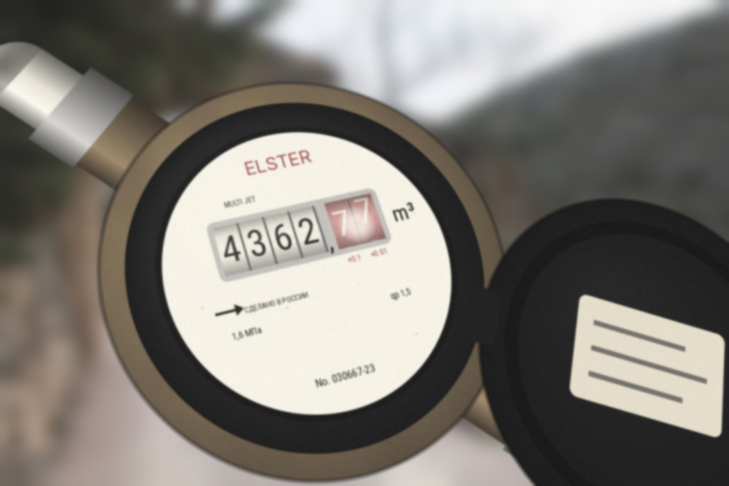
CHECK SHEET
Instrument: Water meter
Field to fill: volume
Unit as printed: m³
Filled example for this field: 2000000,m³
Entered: 4362.77,m³
